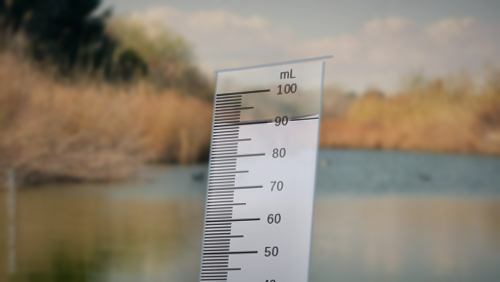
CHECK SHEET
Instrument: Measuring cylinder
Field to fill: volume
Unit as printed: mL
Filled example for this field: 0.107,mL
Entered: 90,mL
